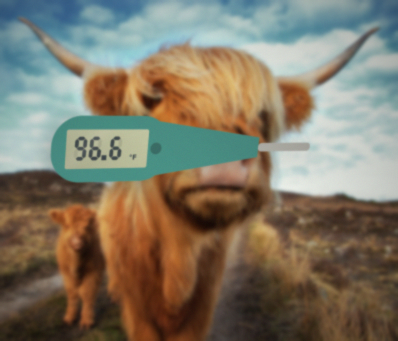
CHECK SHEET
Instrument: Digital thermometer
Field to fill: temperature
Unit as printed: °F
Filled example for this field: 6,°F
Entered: 96.6,°F
